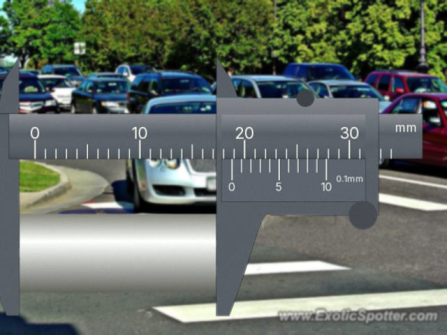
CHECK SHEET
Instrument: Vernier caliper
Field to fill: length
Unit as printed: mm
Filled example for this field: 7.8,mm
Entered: 18.8,mm
